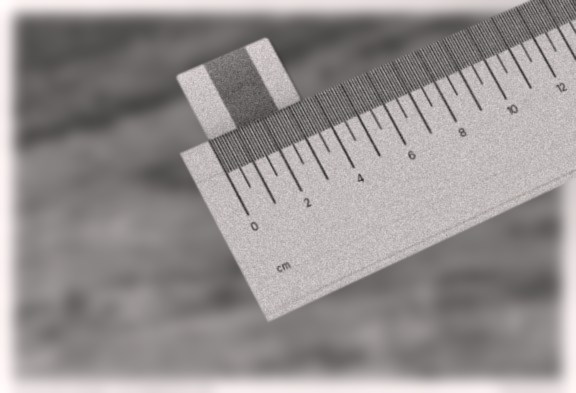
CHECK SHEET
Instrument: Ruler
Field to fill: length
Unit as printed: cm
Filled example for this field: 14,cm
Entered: 3.5,cm
